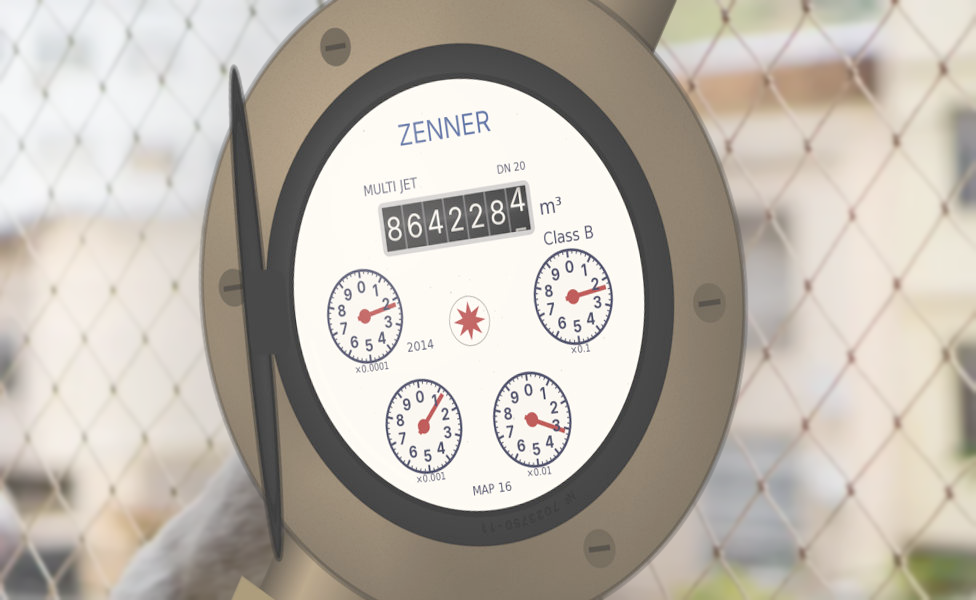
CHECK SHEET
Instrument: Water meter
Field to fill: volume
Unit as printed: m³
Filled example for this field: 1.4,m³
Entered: 8642284.2312,m³
